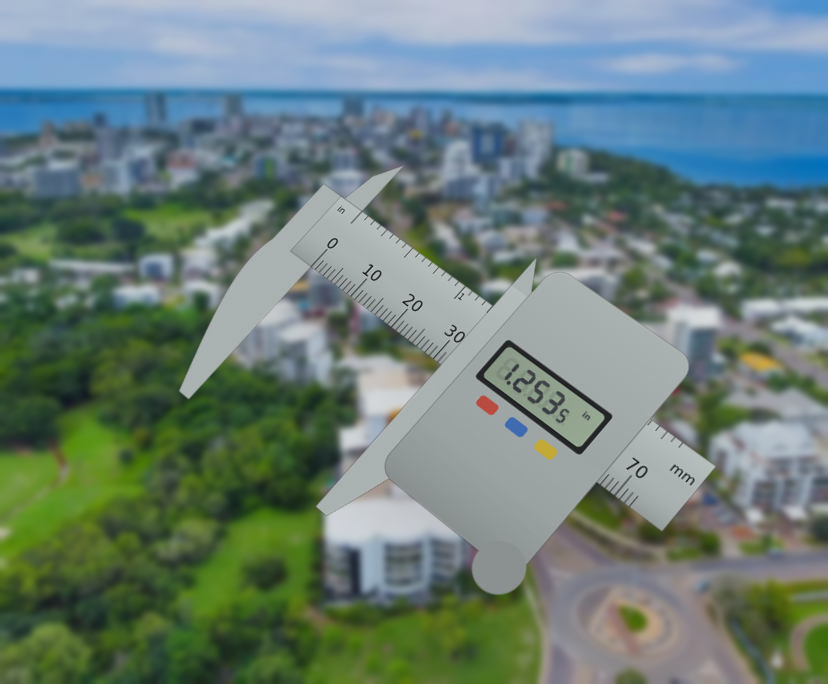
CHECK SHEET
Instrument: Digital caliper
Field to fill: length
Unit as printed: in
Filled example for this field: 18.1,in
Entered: 1.2535,in
